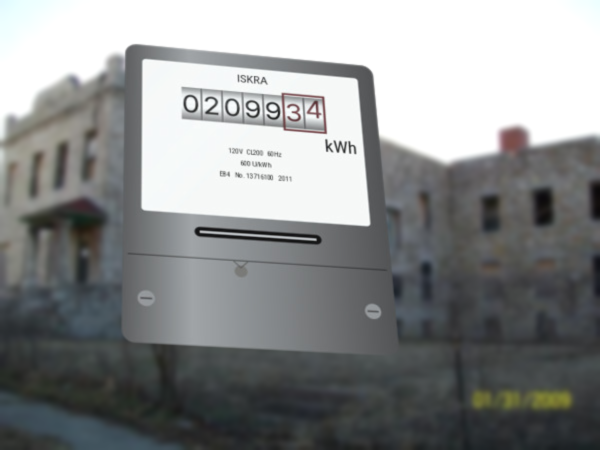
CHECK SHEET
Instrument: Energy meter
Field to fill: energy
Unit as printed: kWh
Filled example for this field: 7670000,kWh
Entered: 2099.34,kWh
